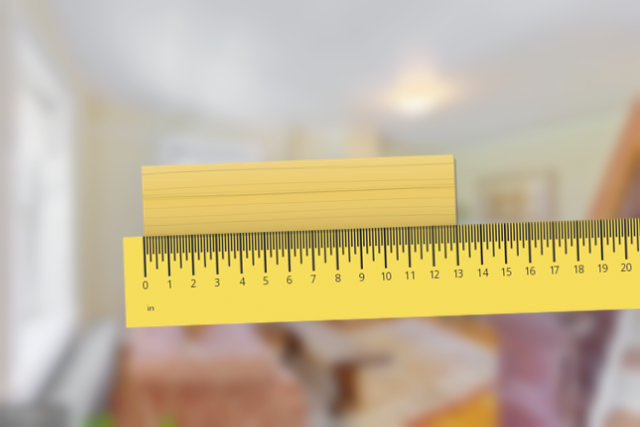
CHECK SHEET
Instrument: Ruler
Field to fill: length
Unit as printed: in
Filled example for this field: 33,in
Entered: 13,in
